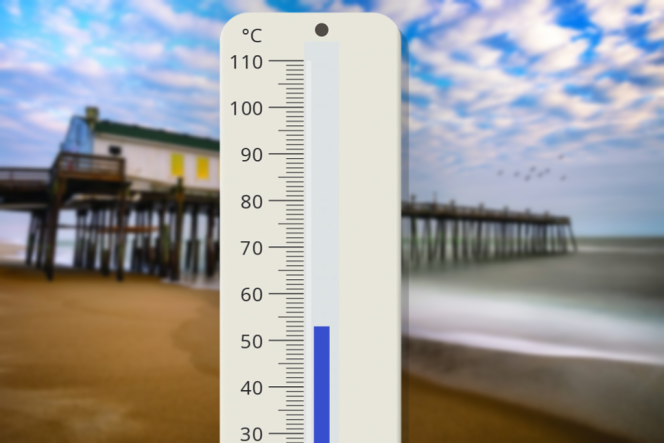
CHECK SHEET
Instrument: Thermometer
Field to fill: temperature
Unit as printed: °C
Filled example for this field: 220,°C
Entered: 53,°C
